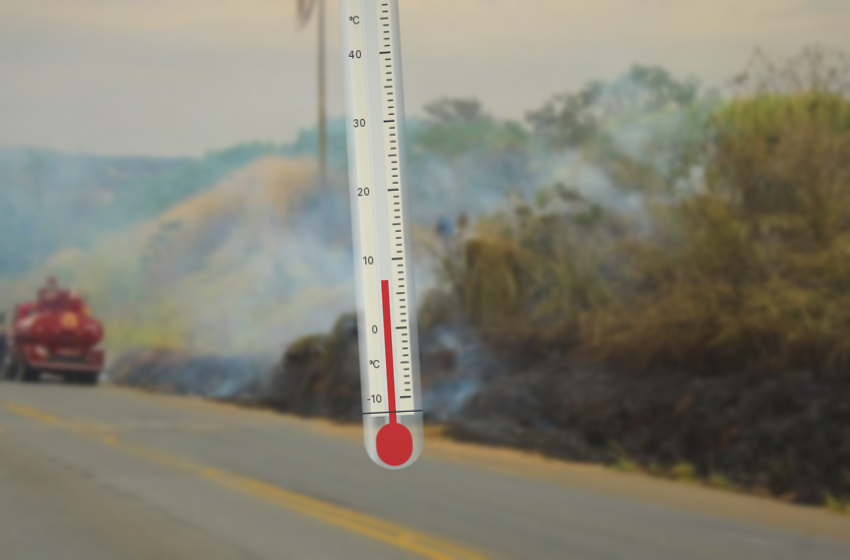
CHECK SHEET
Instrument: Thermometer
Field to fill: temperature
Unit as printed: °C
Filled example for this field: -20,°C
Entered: 7,°C
